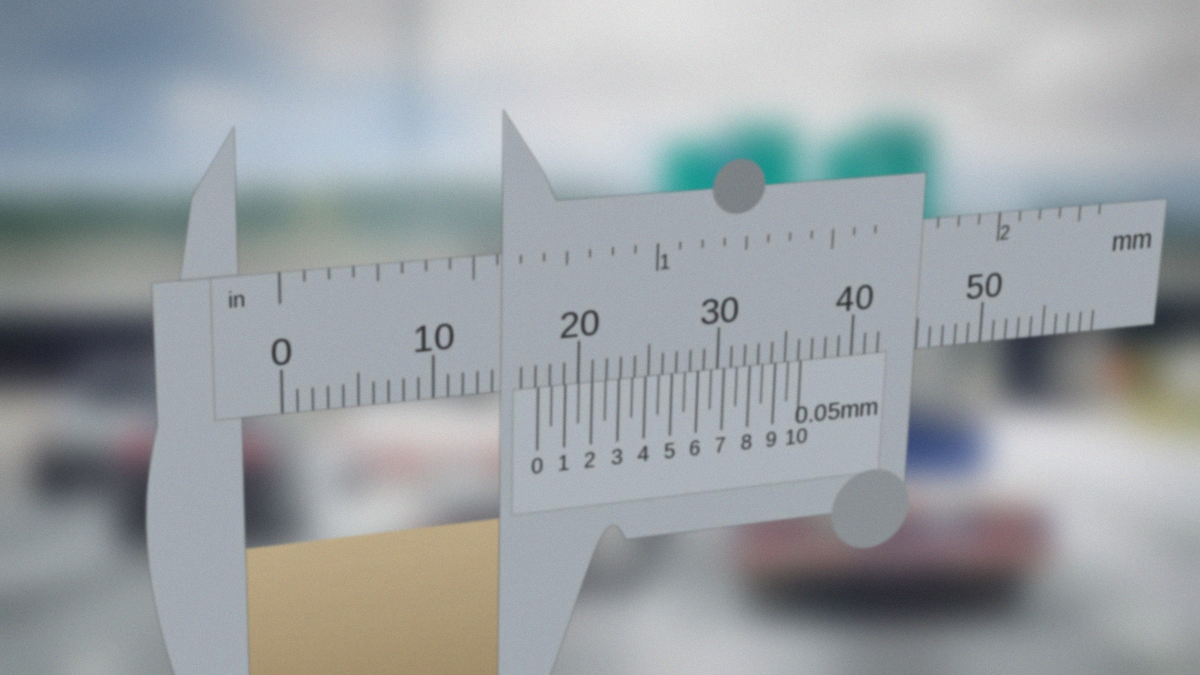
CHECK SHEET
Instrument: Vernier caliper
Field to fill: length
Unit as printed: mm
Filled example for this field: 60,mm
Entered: 17.2,mm
